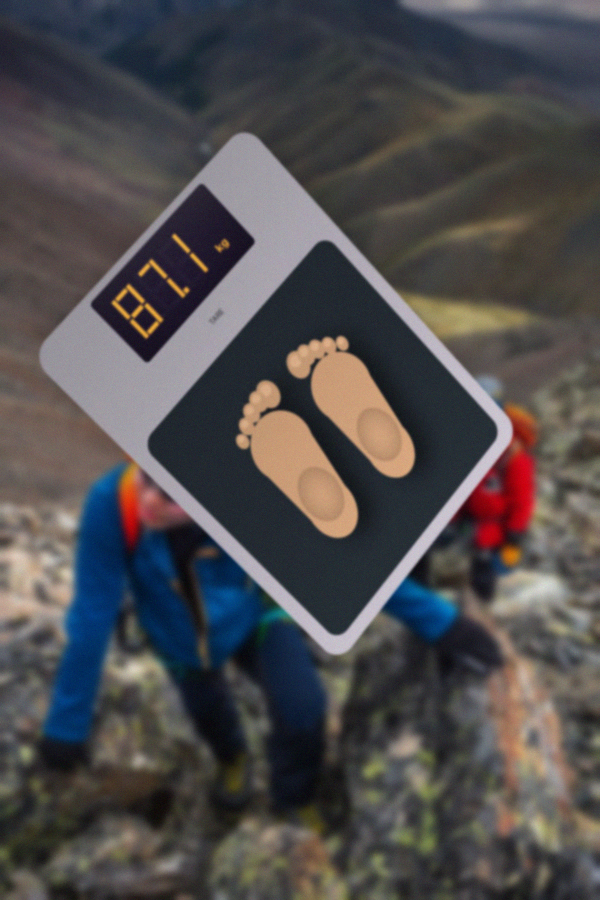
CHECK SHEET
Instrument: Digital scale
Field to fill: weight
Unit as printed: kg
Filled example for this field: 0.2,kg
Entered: 87.1,kg
